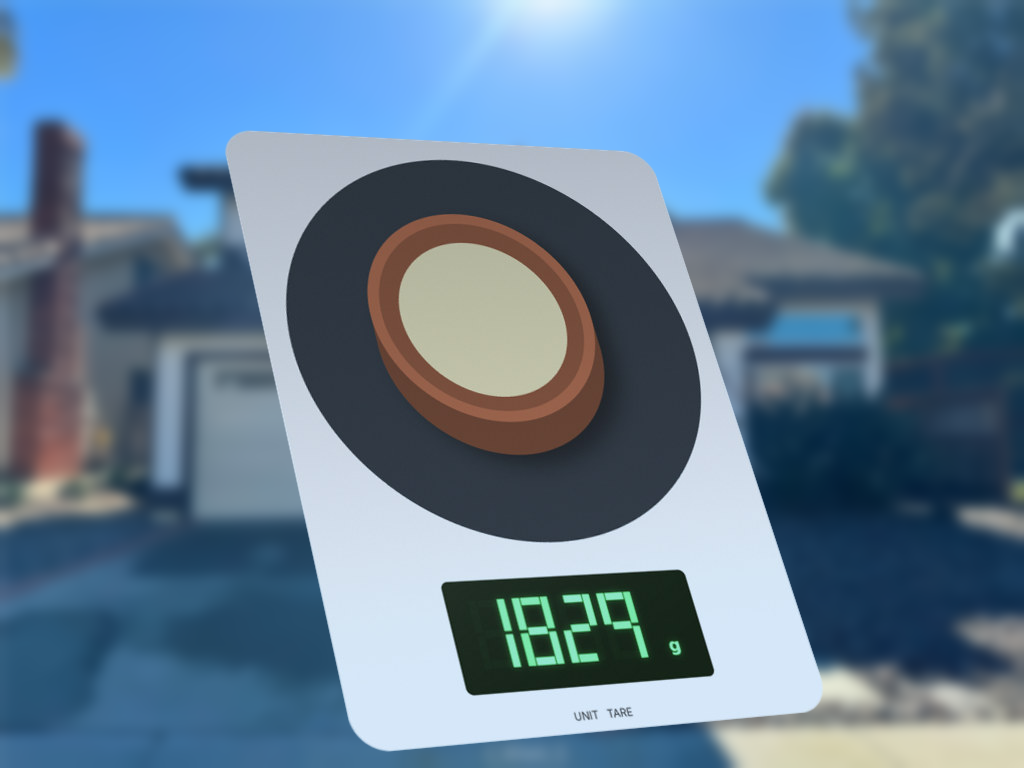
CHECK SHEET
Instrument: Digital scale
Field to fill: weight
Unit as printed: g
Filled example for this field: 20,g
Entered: 1829,g
